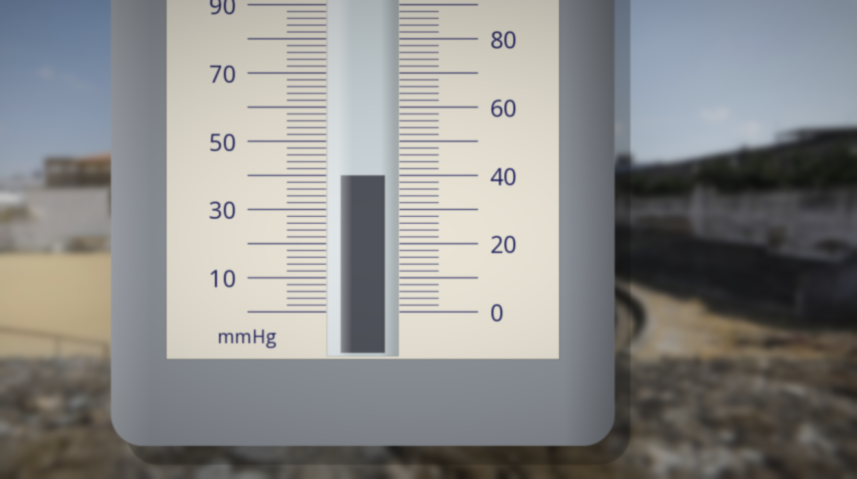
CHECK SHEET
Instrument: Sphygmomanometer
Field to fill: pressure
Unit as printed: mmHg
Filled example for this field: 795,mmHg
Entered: 40,mmHg
